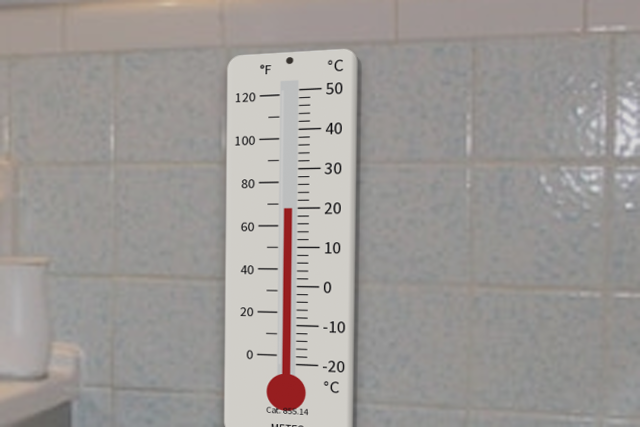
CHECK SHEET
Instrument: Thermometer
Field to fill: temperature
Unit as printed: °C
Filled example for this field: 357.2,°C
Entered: 20,°C
